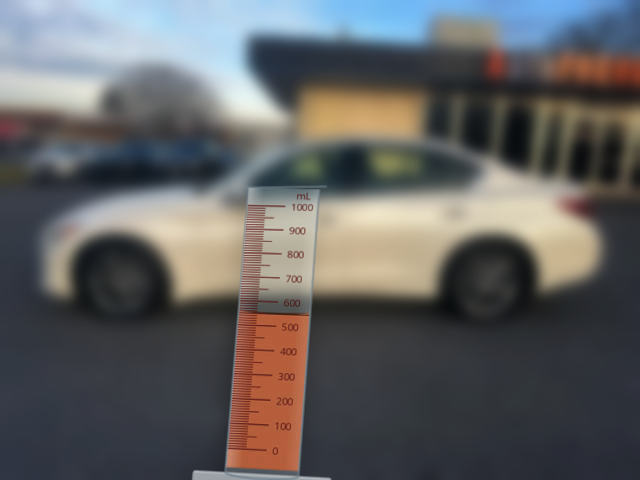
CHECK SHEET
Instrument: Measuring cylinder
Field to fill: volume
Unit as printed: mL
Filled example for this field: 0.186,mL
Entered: 550,mL
